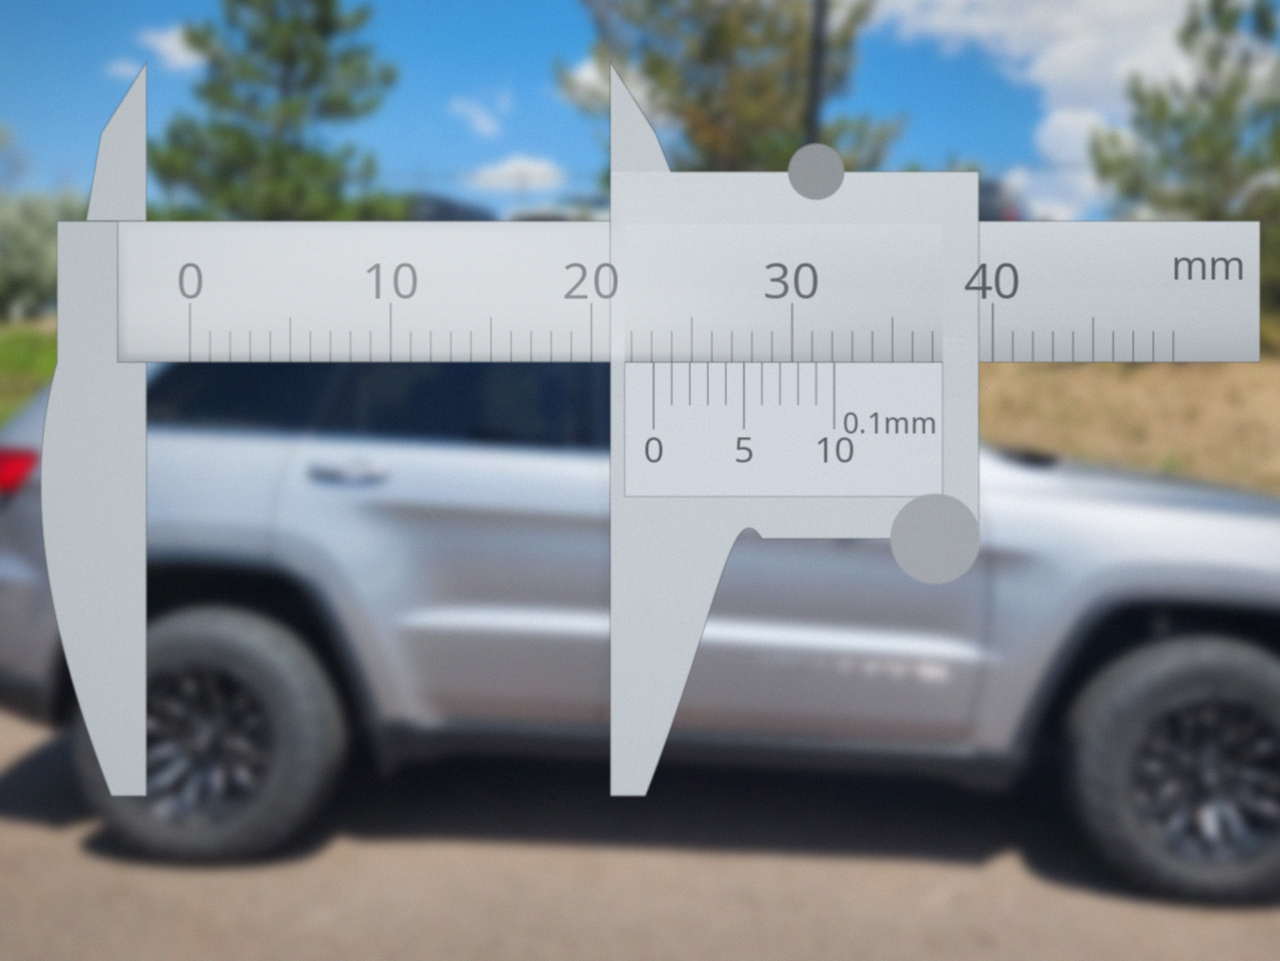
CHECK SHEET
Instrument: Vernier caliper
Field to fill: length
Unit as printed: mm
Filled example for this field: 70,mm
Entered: 23.1,mm
